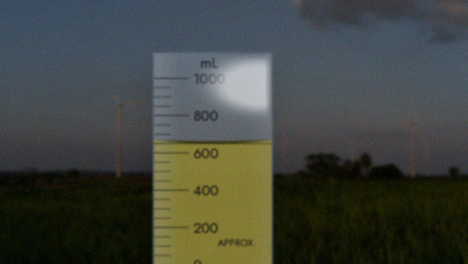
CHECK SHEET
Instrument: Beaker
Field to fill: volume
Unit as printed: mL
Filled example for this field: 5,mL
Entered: 650,mL
